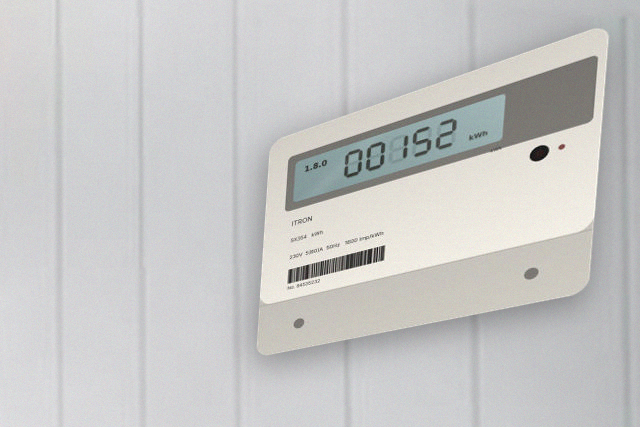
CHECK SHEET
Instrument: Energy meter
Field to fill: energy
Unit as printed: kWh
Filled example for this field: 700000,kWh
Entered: 152,kWh
